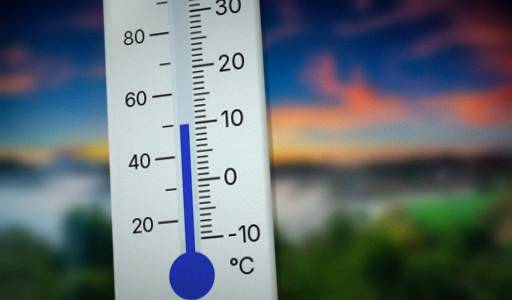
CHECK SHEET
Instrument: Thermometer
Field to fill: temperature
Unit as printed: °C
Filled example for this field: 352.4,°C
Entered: 10,°C
